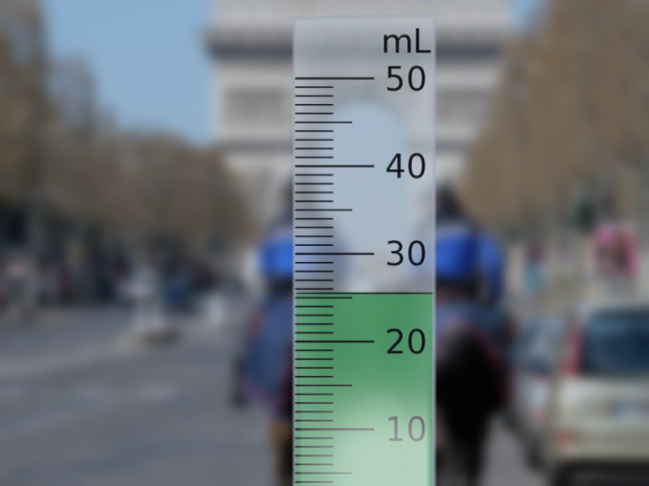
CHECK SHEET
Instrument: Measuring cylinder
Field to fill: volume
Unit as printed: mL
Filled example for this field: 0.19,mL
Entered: 25.5,mL
